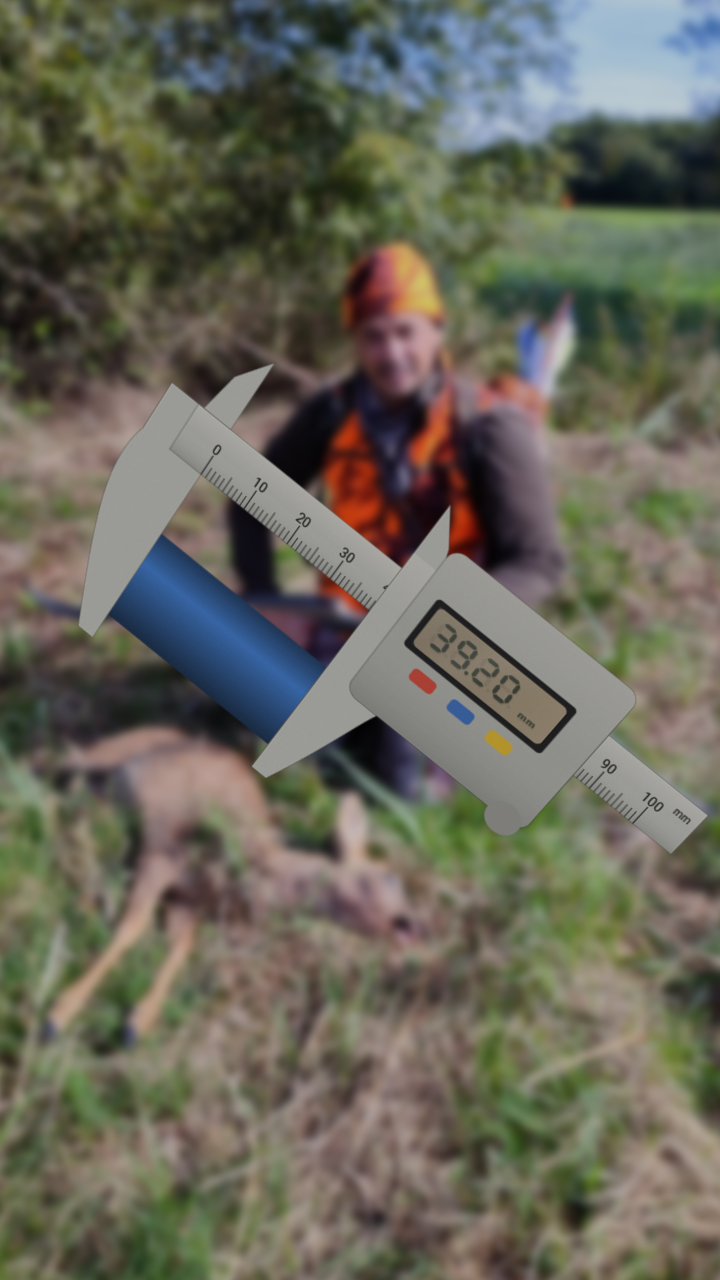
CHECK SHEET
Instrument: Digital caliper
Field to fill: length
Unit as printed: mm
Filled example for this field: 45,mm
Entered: 39.20,mm
